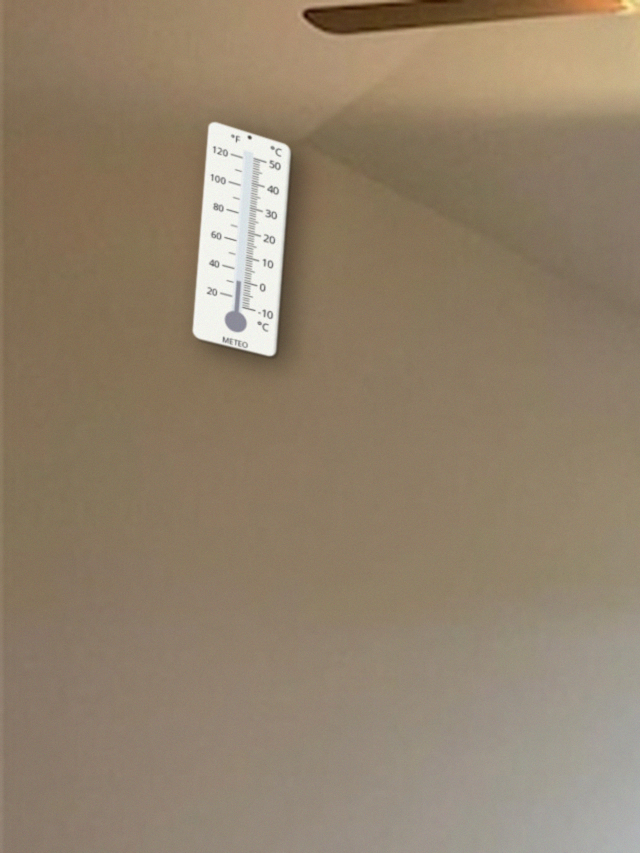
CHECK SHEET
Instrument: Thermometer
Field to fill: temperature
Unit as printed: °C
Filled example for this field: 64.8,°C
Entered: 0,°C
